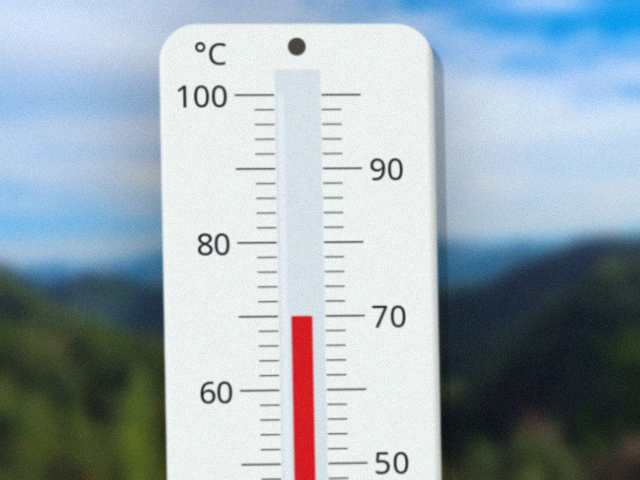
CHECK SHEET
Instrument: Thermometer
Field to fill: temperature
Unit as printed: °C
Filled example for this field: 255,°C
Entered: 70,°C
